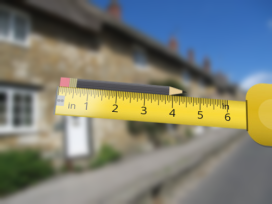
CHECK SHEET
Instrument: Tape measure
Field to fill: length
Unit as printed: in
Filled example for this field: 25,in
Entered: 4.5,in
